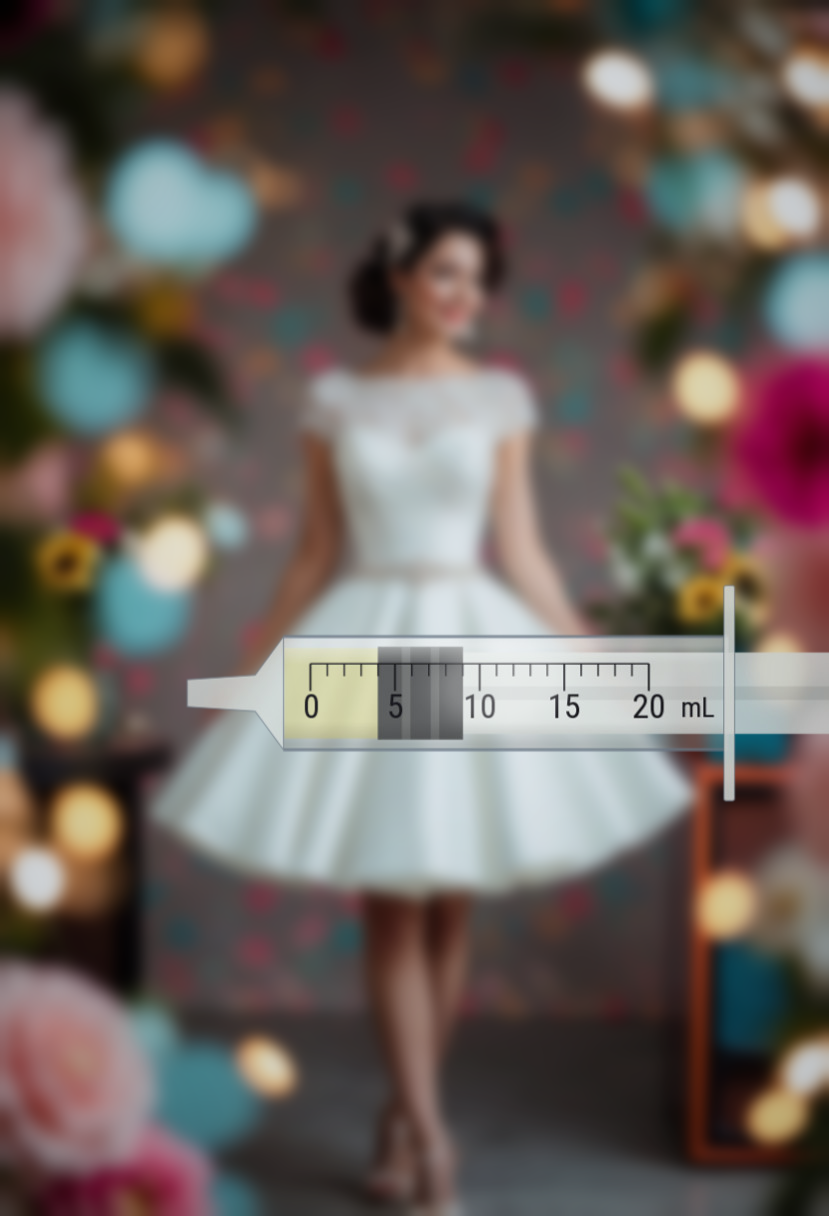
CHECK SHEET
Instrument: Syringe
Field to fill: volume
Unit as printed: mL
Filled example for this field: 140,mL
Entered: 4,mL
